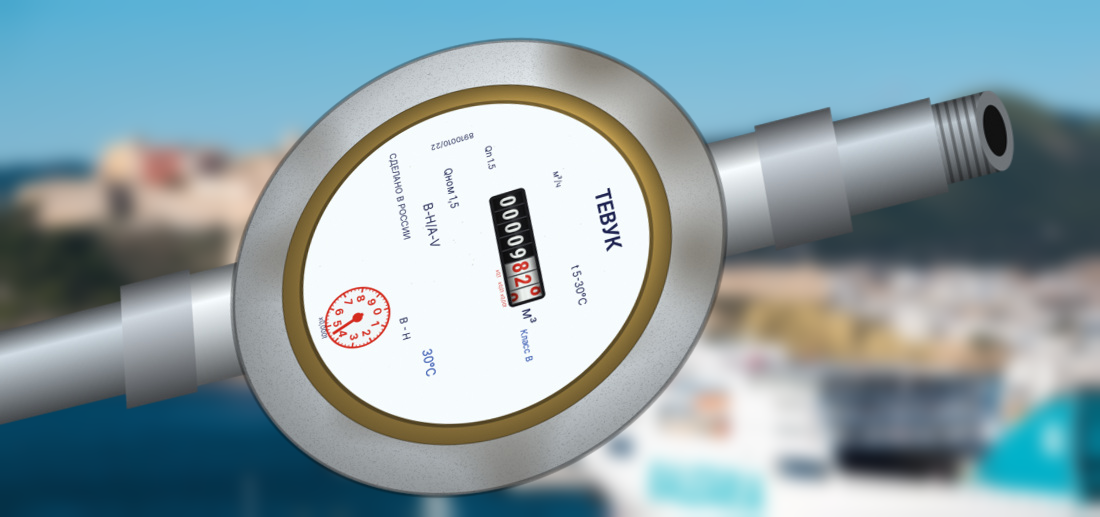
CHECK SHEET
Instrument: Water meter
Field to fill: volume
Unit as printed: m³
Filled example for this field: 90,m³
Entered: 9.8284,m³
